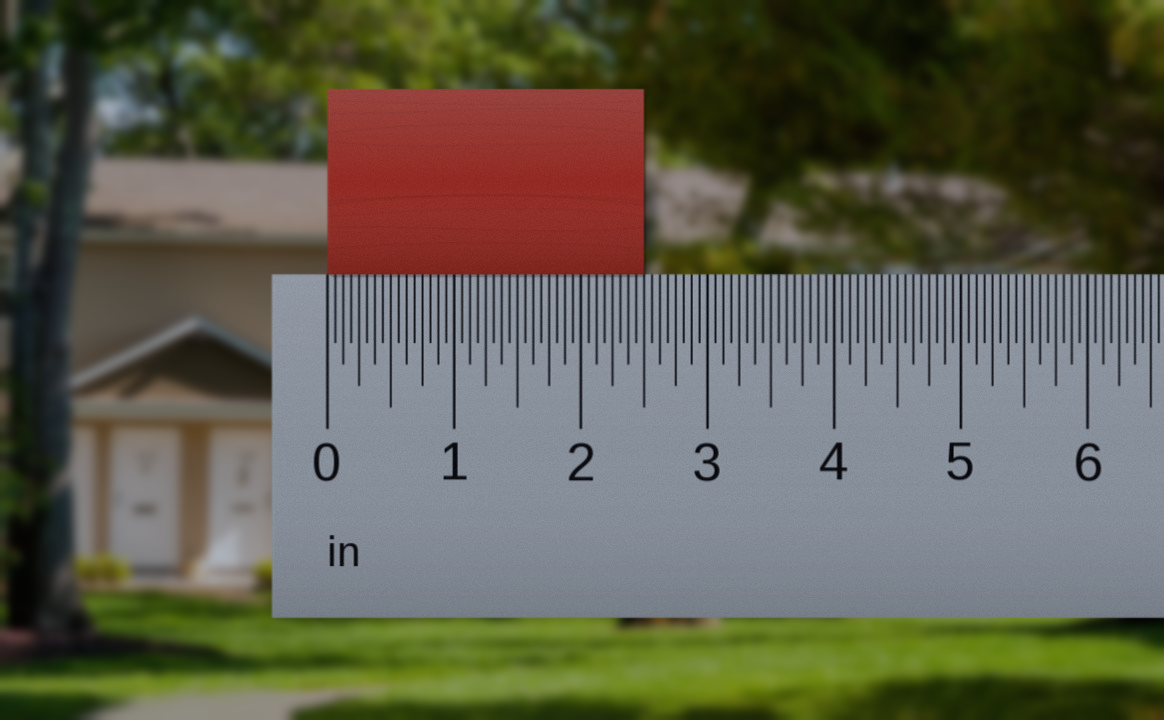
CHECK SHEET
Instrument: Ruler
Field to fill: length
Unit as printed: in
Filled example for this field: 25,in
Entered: 2.5,in
